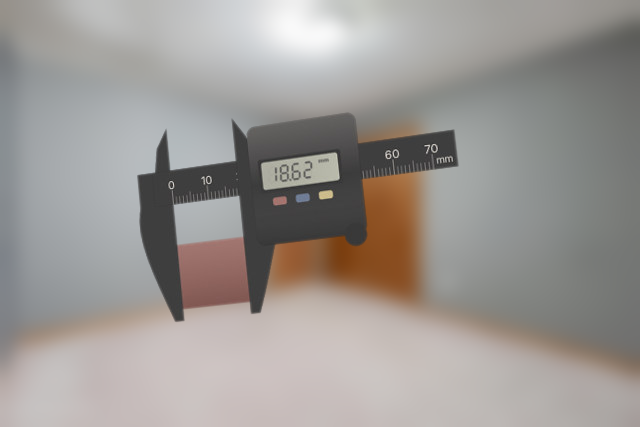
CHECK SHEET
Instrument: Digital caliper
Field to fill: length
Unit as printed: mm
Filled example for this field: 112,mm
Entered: 18.62,mm
